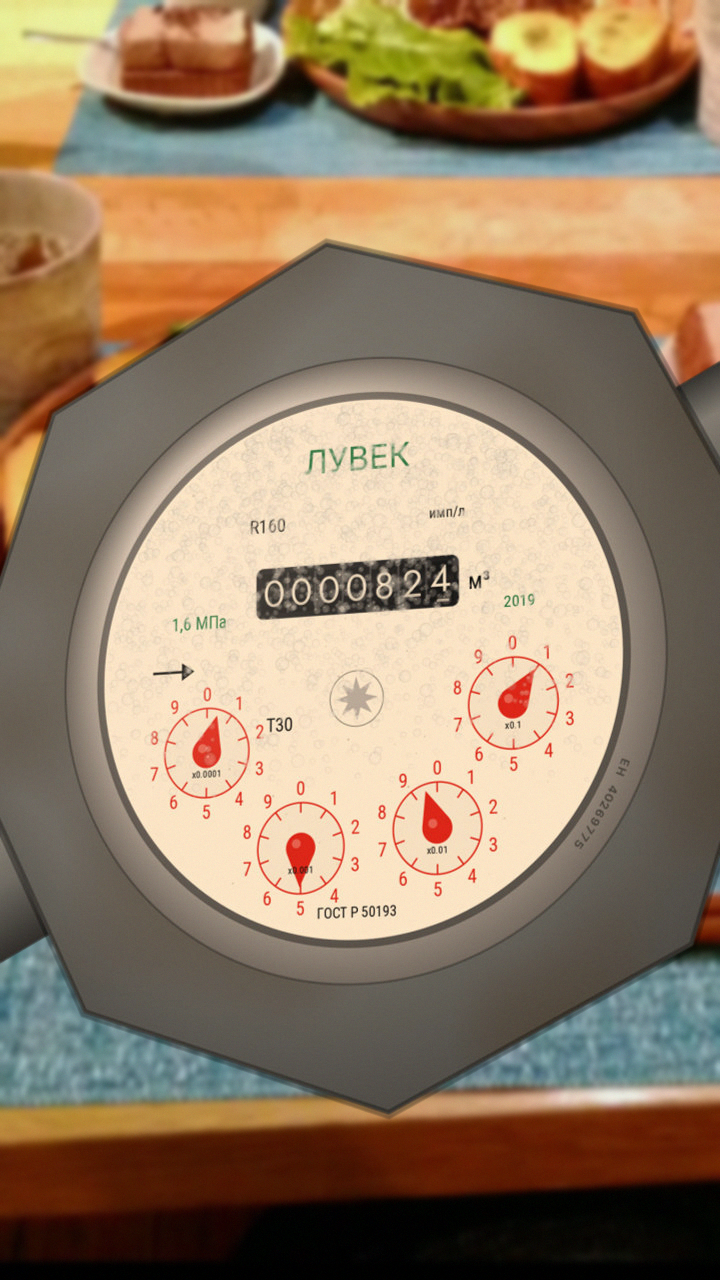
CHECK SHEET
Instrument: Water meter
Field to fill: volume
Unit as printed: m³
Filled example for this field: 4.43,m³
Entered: 824.0950,m³
